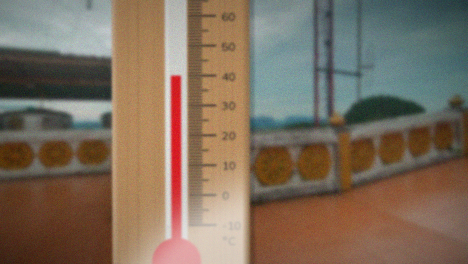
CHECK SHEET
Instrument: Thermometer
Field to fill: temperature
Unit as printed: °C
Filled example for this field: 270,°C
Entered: 40,°C
